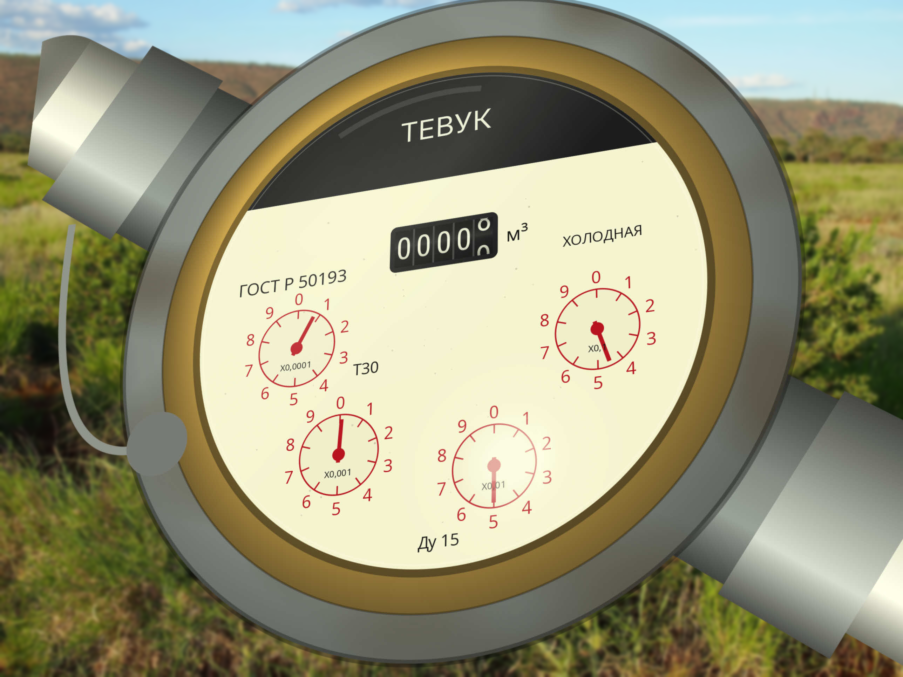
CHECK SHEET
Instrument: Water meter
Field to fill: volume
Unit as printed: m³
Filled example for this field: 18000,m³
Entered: 8.4500,m³
